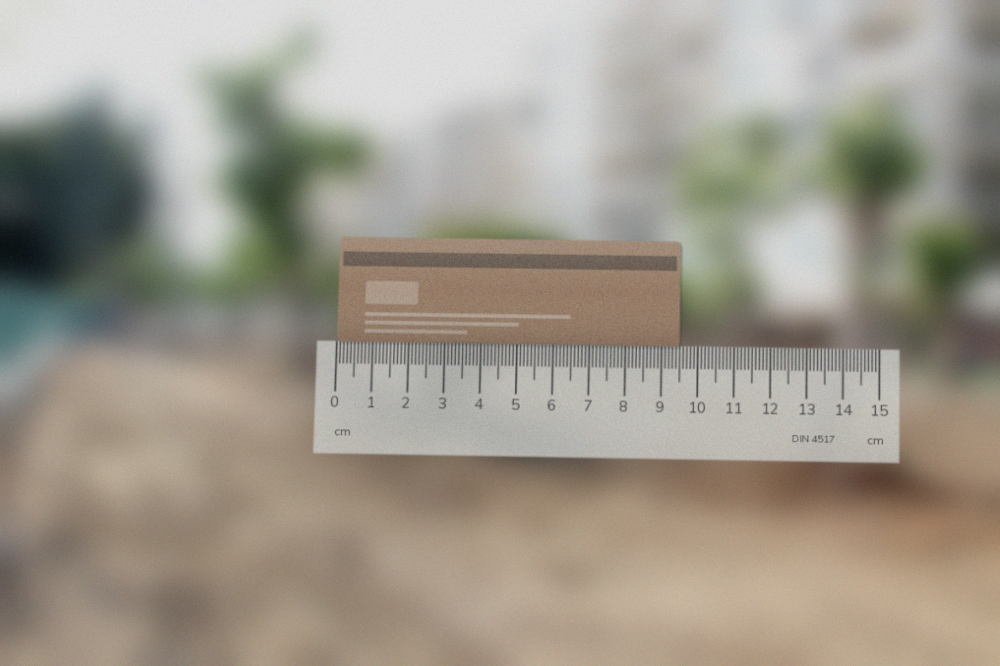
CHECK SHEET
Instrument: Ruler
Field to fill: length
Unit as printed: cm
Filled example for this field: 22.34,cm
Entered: 9.5,cm
